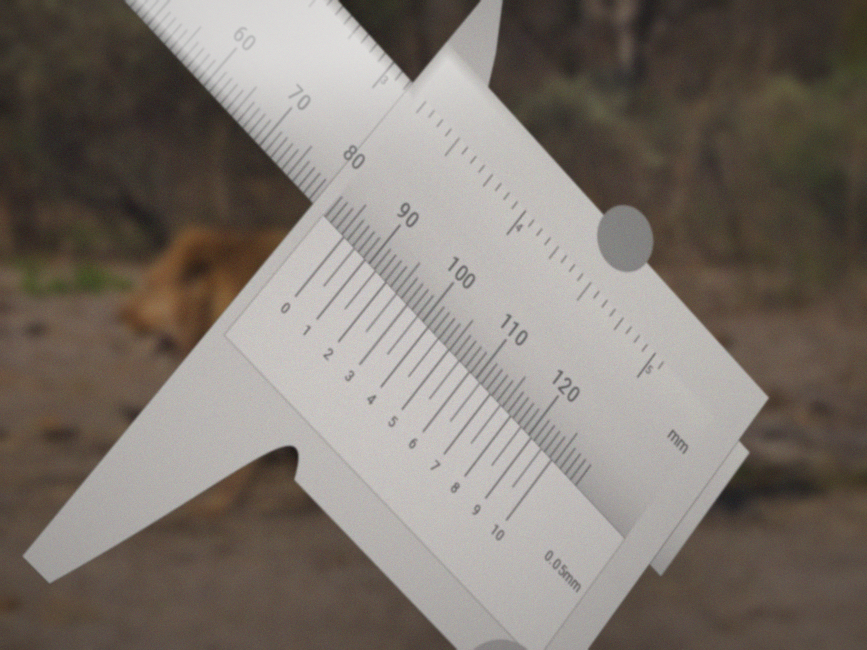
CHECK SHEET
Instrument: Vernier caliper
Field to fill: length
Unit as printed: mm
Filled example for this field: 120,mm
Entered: 85.4,mm
